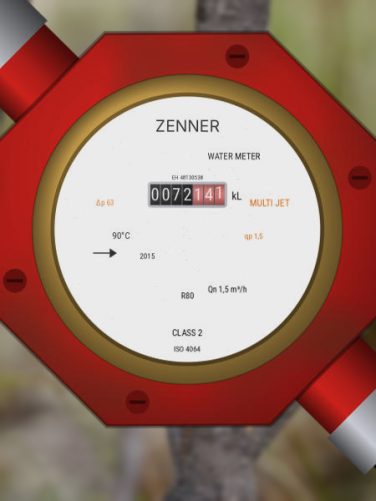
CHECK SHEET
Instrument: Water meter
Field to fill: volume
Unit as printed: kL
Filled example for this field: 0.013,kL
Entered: 72.141,kL
